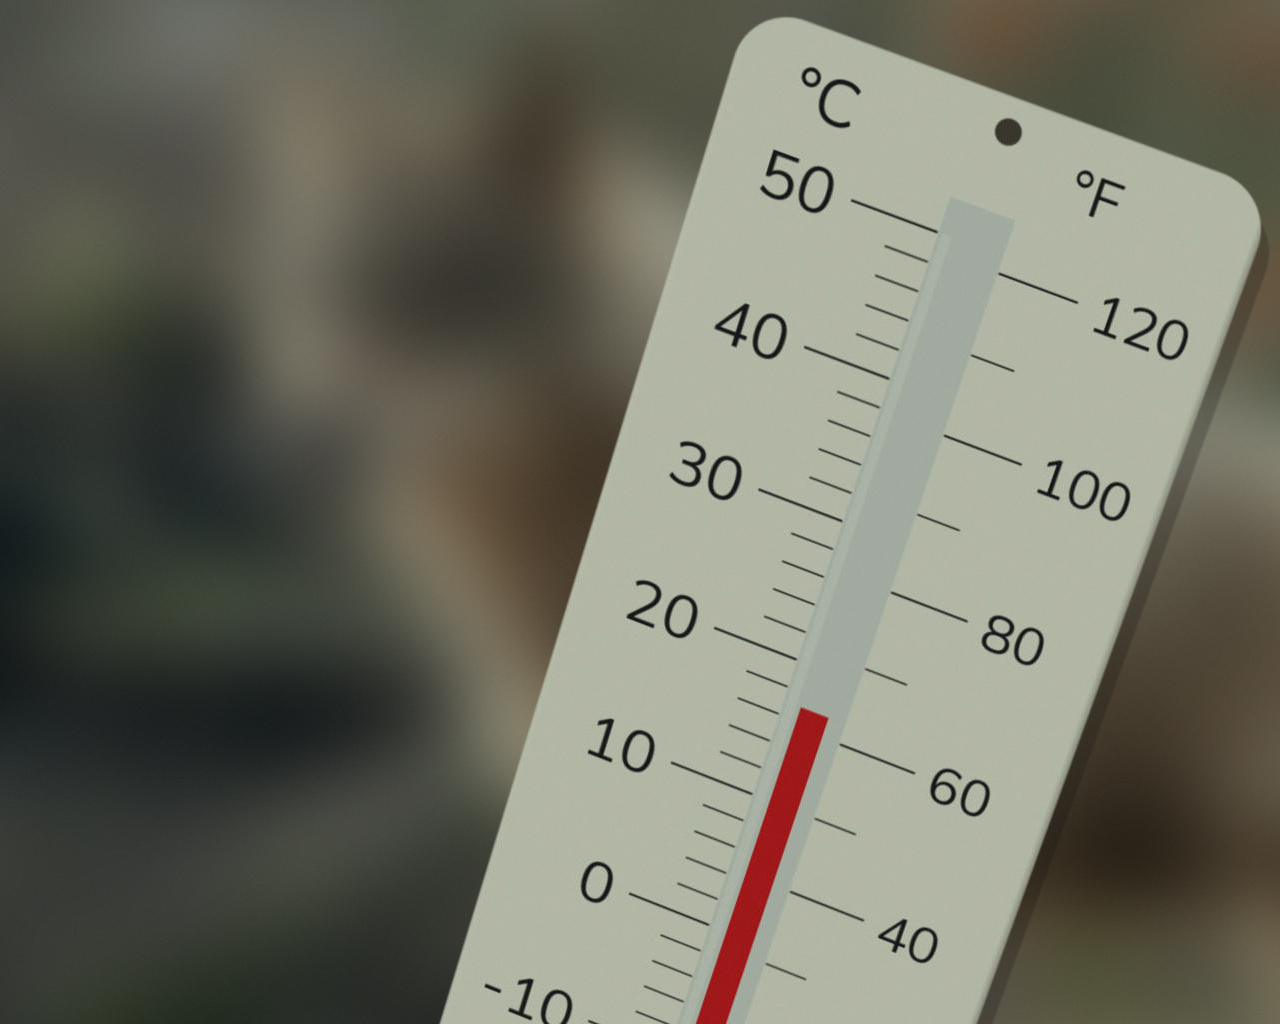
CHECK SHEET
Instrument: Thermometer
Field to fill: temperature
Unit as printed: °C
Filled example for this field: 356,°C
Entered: 17,°C
